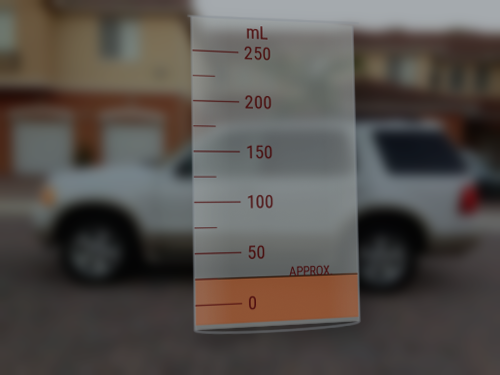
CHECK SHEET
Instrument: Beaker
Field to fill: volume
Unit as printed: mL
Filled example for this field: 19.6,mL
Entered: 25,mL
